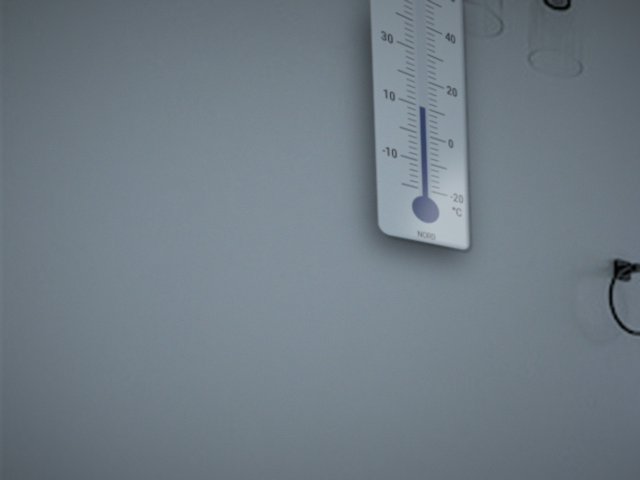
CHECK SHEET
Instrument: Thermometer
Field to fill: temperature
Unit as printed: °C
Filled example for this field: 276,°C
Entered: 10,°C
